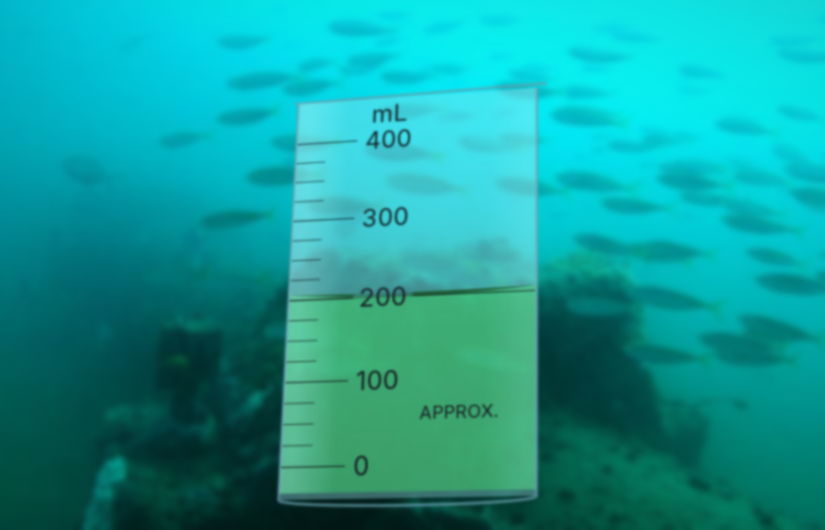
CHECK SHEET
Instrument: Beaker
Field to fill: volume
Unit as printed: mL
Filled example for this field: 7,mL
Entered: 200,mL
